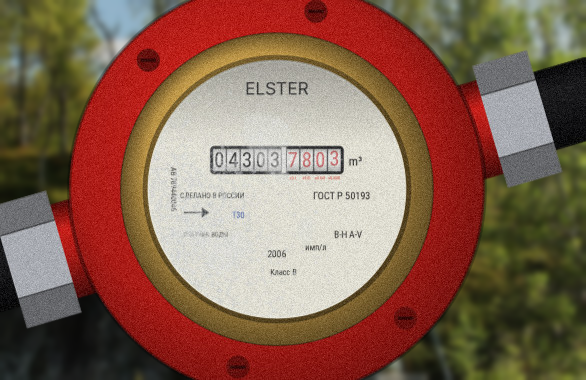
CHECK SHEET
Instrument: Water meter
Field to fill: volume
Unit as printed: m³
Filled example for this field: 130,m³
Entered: 4303.7803,m³
